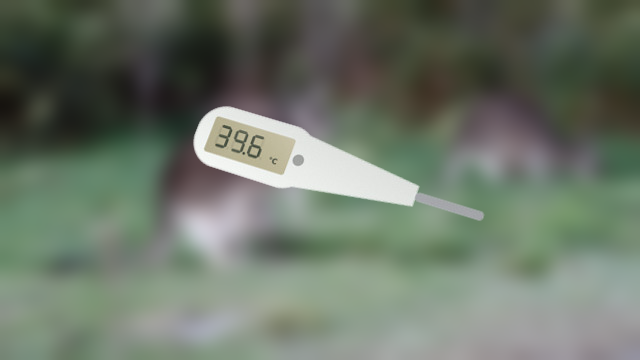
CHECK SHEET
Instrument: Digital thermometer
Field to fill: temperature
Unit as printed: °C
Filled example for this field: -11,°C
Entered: 39.6,°C
